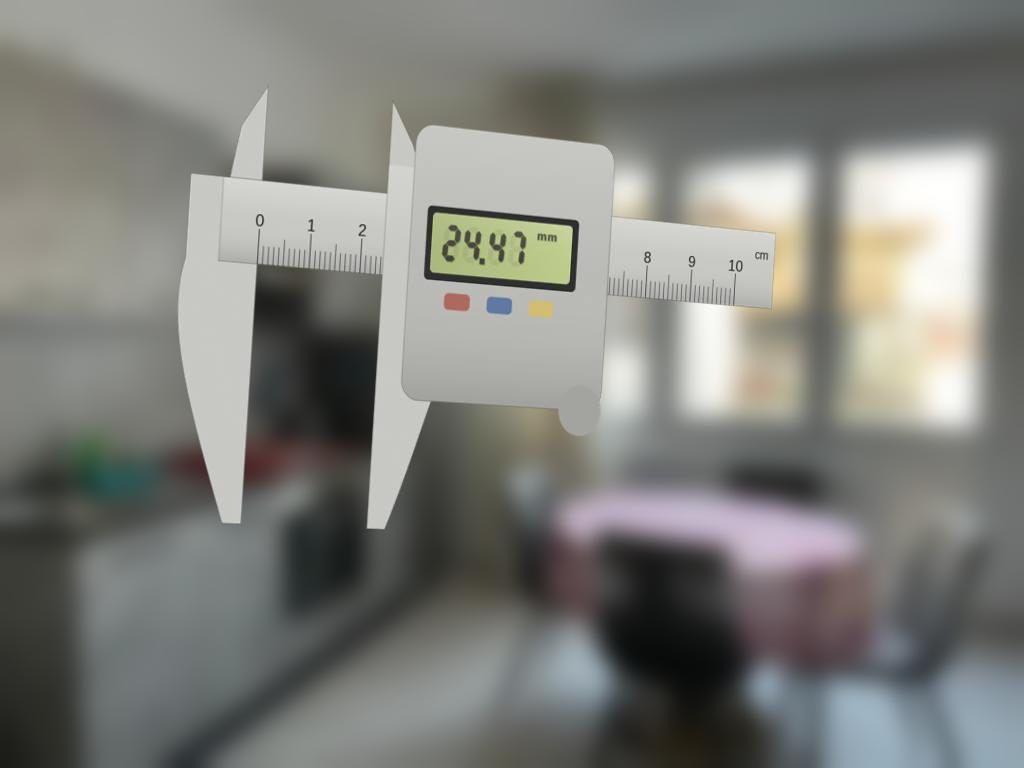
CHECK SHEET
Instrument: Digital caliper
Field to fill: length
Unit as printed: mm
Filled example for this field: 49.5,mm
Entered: 24.47,mm
